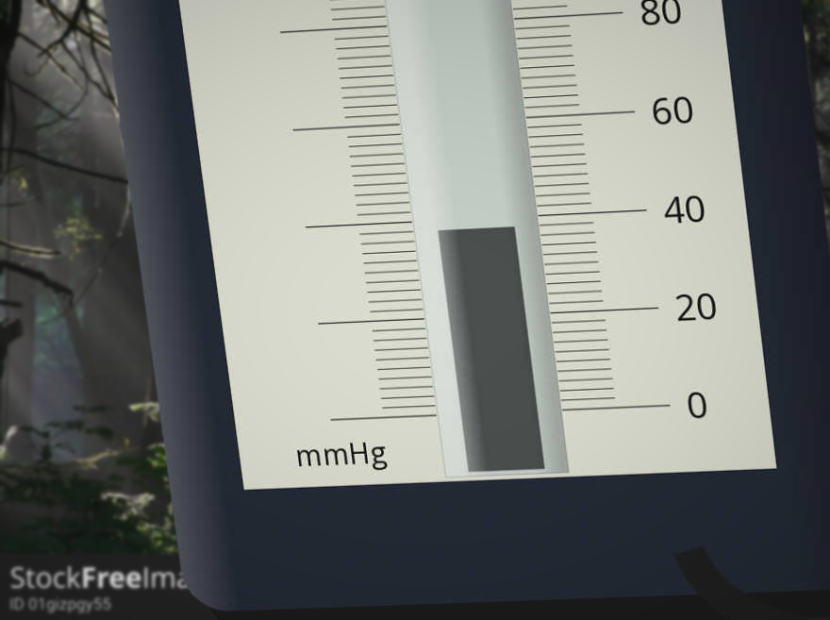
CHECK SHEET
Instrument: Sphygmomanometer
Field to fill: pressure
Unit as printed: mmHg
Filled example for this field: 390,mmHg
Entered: 38,mmHg
